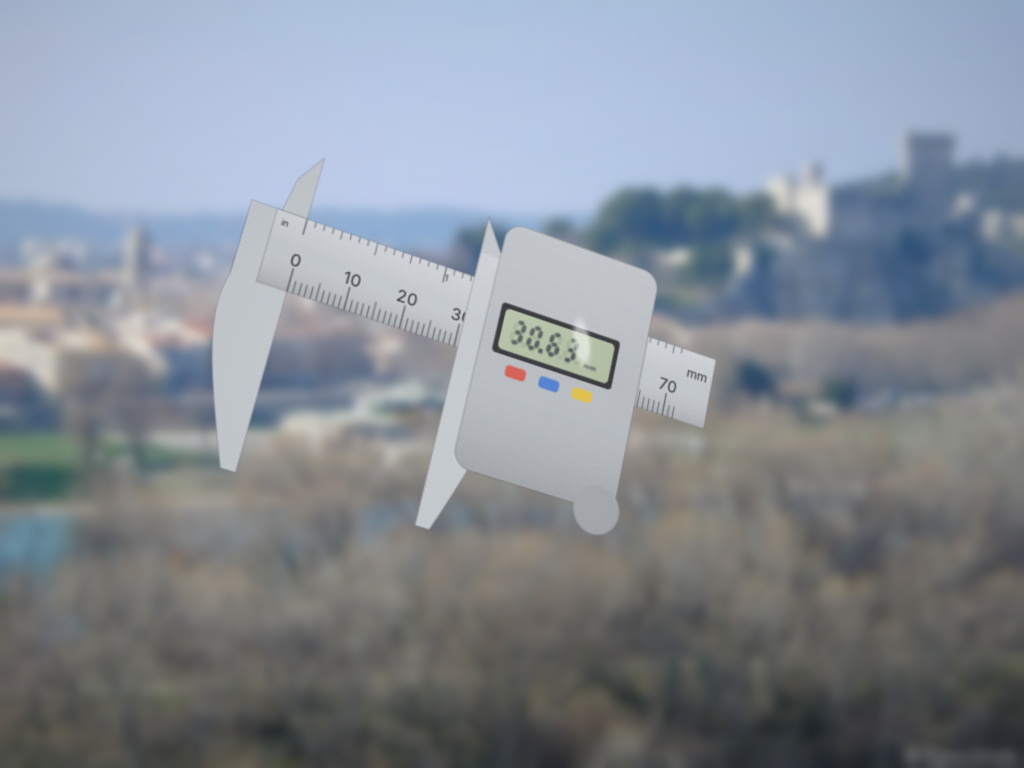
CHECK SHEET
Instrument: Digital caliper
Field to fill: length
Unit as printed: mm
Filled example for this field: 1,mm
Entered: 30.63,mm
